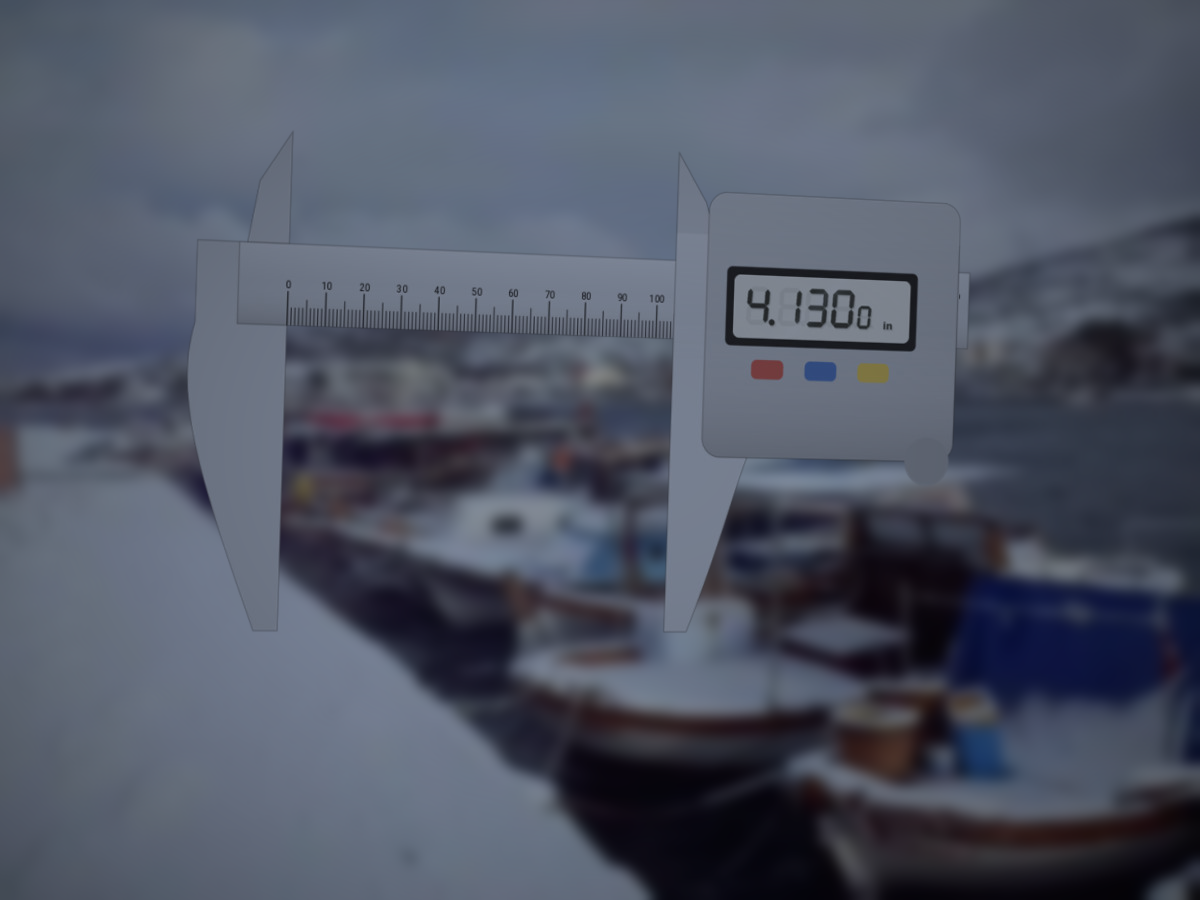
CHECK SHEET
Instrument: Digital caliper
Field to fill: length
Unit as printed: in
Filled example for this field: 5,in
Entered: 4.1300,in
